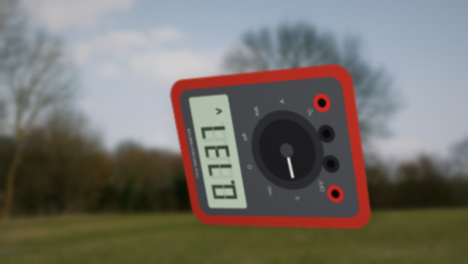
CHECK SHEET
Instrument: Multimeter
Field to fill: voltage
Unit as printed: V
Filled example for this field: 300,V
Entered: 0.737,V
